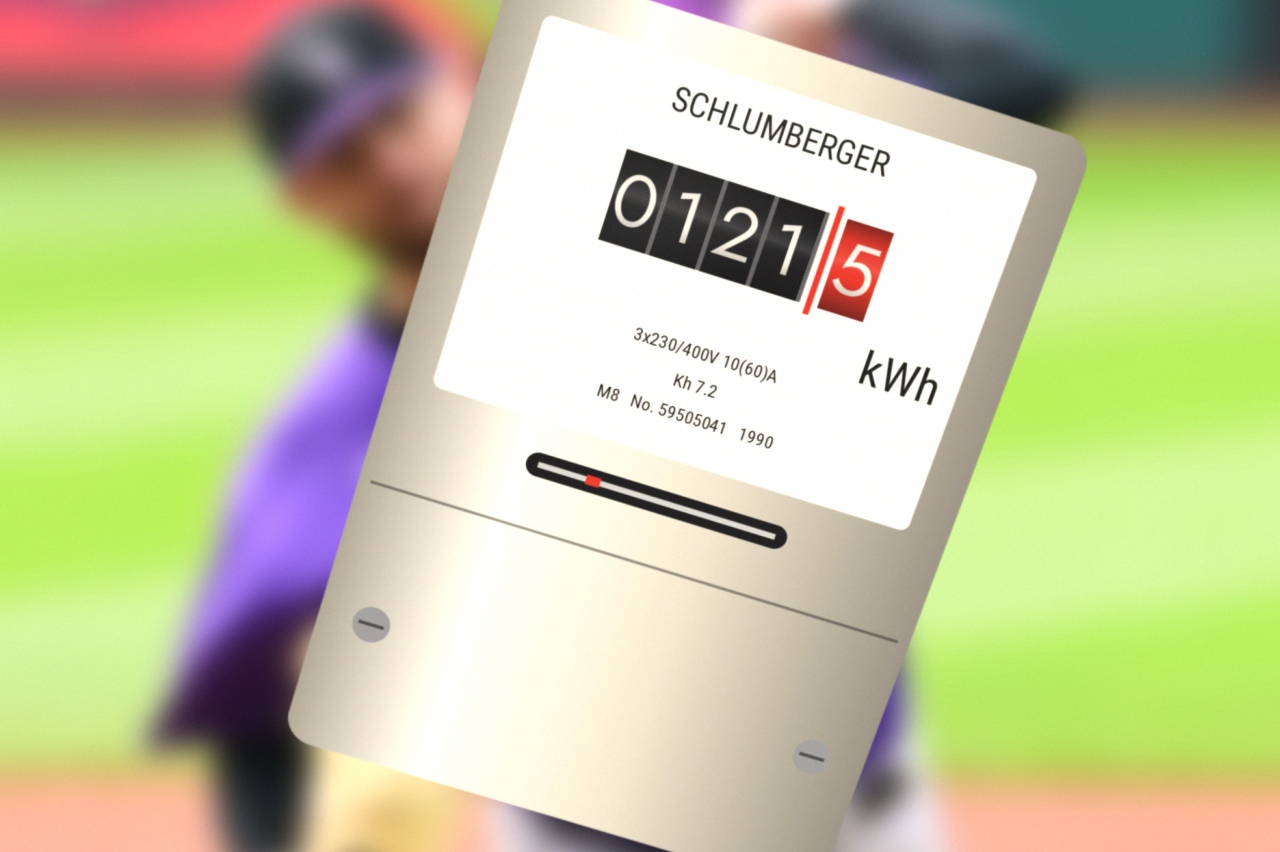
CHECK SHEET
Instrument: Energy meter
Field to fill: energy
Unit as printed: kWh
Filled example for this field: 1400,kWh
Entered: 121.5,kWh
